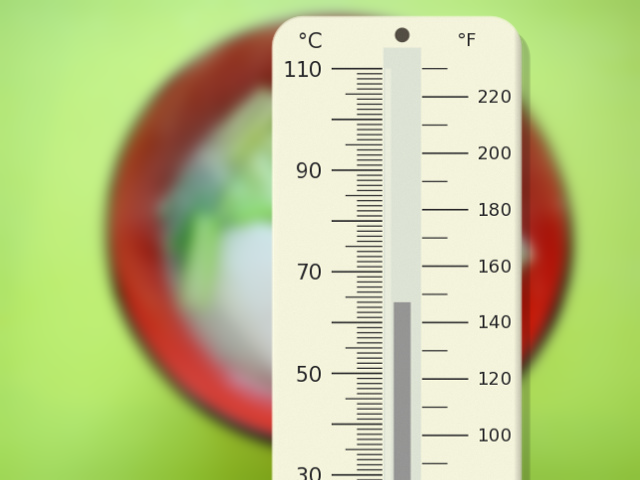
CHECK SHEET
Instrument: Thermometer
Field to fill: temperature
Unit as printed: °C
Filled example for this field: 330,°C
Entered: 64,°C
